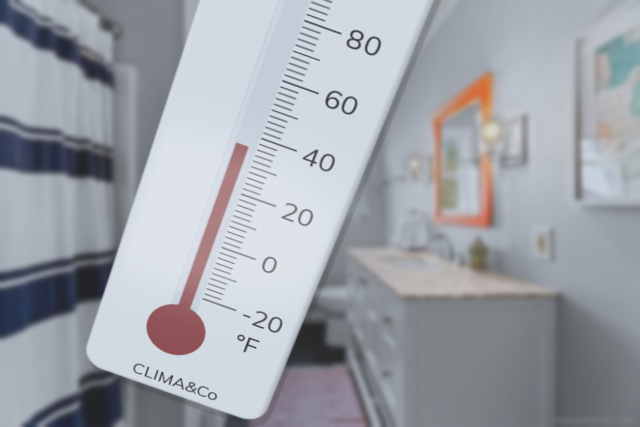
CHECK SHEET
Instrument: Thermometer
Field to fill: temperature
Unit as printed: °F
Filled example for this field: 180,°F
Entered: 36,°F
